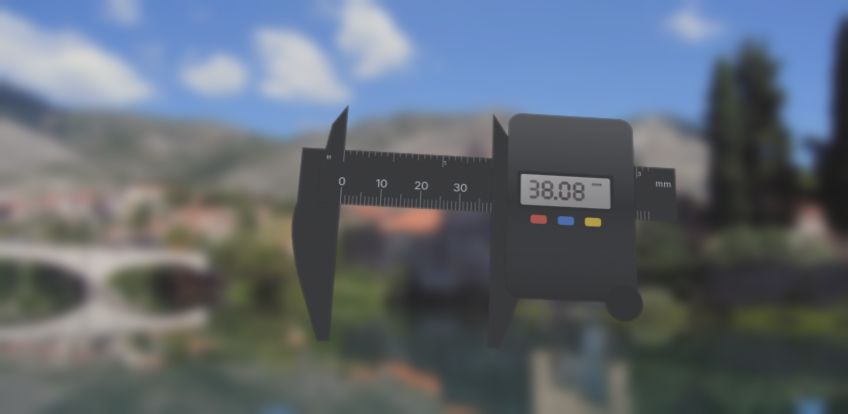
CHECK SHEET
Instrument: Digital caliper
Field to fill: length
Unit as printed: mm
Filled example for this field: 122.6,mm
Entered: 38.08,mm
